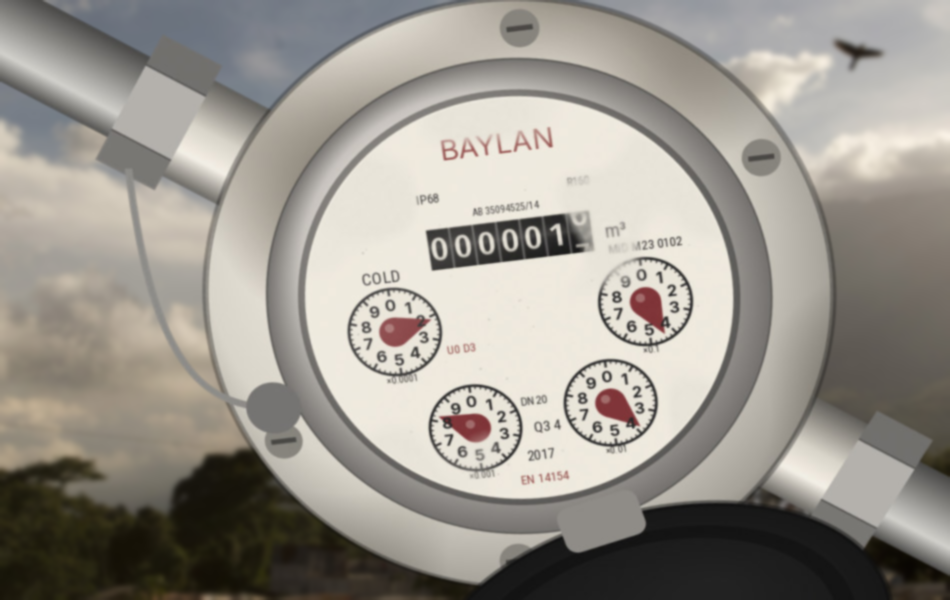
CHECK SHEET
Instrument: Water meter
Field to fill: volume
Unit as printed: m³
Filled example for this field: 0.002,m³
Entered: 16.4382,m³
